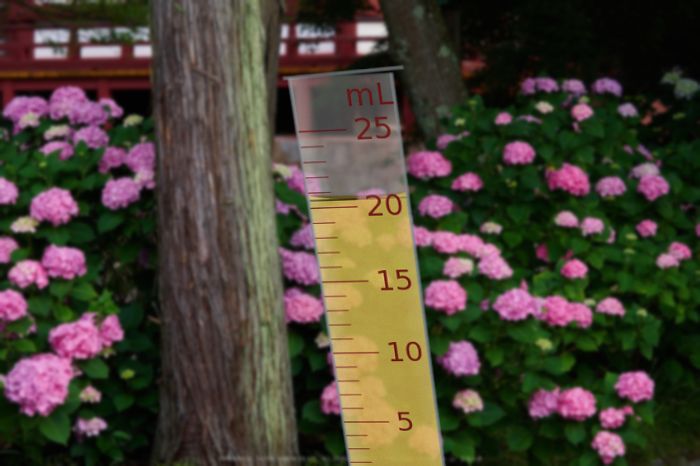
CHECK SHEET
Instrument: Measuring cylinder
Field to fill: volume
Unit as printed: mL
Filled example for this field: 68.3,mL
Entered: 20.5,mL
